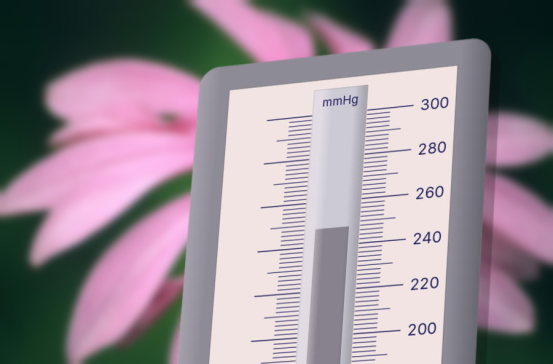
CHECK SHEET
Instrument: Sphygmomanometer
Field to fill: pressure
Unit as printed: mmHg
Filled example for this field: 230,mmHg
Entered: 248,mmHg
